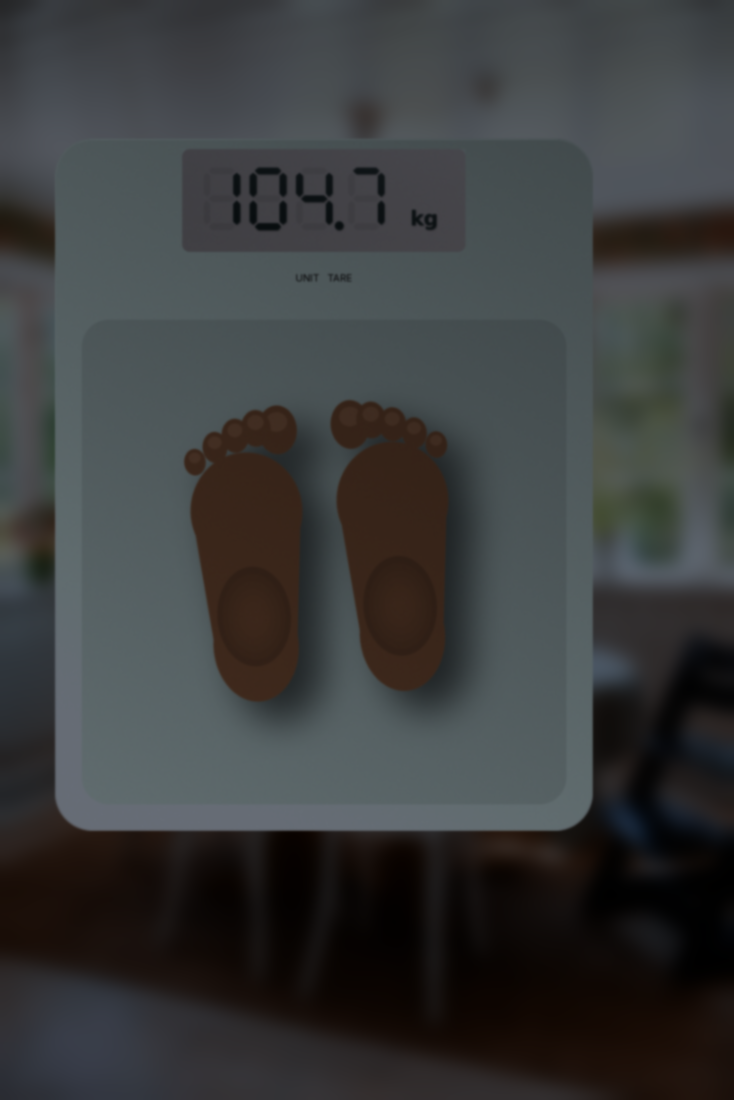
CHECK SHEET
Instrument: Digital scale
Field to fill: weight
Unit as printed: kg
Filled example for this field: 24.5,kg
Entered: 104.7,kg
